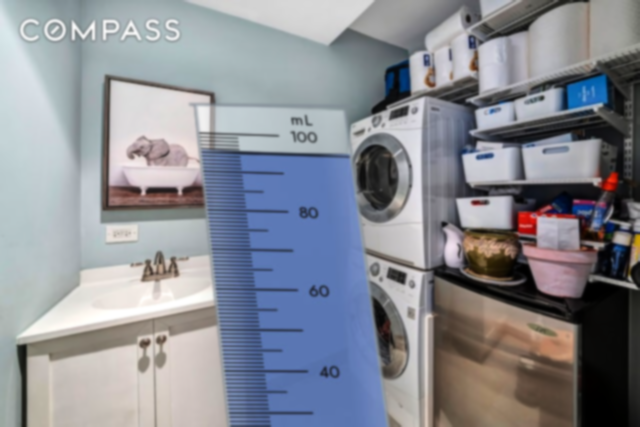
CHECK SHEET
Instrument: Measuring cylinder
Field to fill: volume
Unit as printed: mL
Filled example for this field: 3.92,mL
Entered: 95,mL
